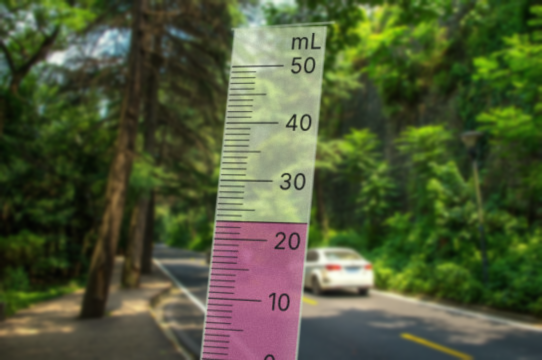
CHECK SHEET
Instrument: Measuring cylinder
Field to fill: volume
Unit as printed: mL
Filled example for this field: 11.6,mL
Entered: 23,mL
